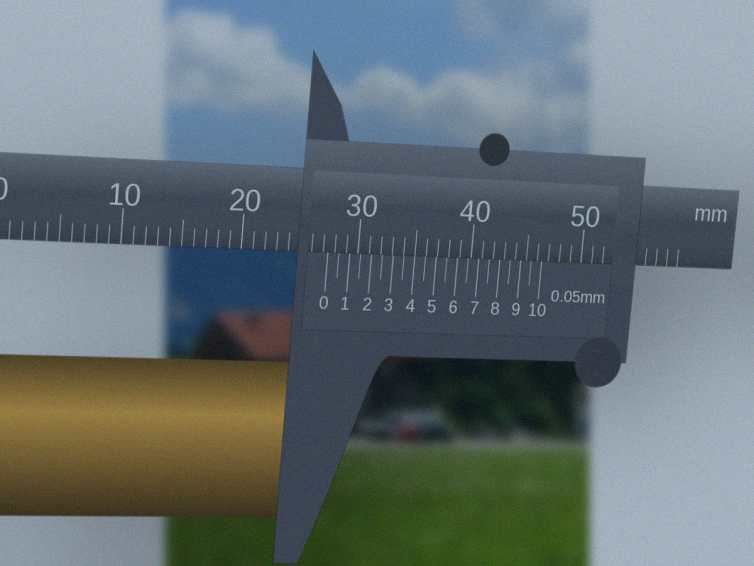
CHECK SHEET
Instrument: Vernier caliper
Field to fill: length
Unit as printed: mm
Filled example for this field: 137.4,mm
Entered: 27.4,mm
